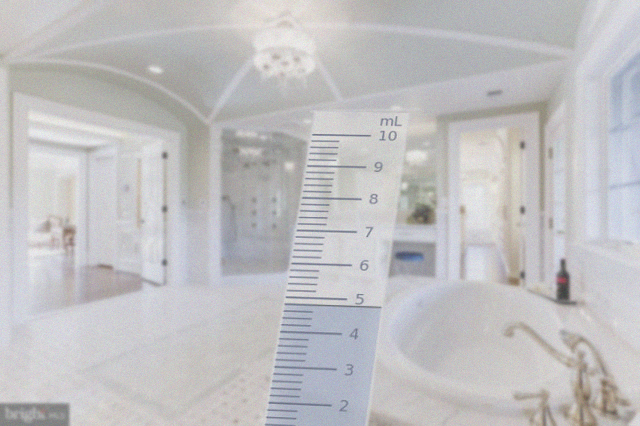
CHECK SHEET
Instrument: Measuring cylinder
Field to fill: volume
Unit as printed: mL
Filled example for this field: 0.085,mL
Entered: 4.8,mL
